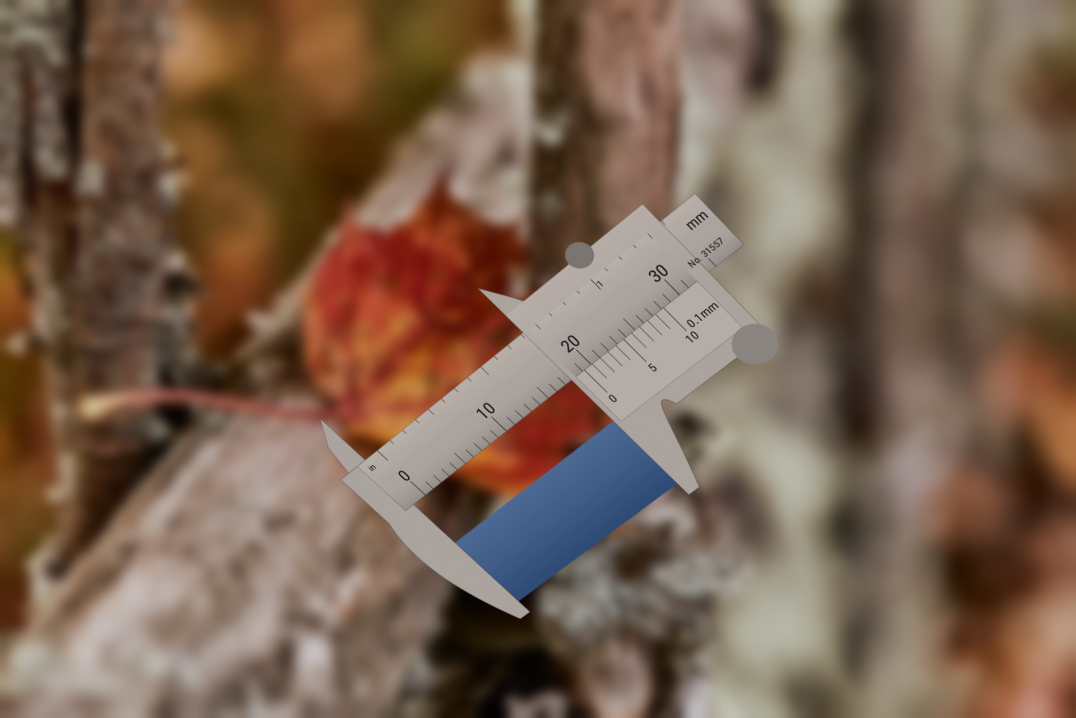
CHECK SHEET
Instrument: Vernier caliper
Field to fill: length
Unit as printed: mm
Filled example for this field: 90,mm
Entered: 19.2,mm
